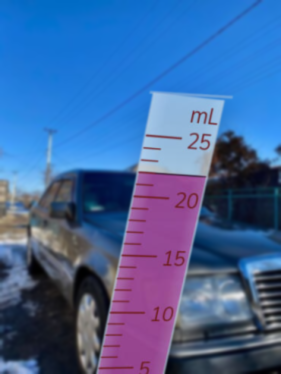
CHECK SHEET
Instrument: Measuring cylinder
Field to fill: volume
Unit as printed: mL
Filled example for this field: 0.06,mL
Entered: 22,mL
